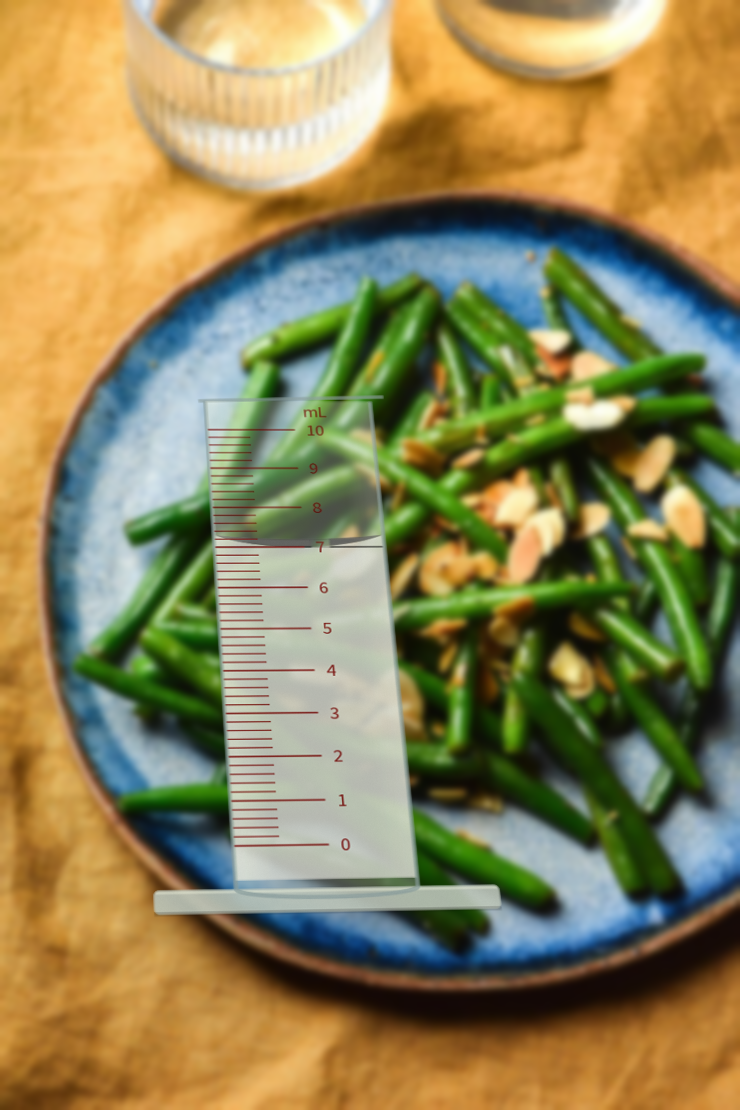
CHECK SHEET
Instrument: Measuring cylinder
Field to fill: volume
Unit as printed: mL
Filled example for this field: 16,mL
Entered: 7,mL
